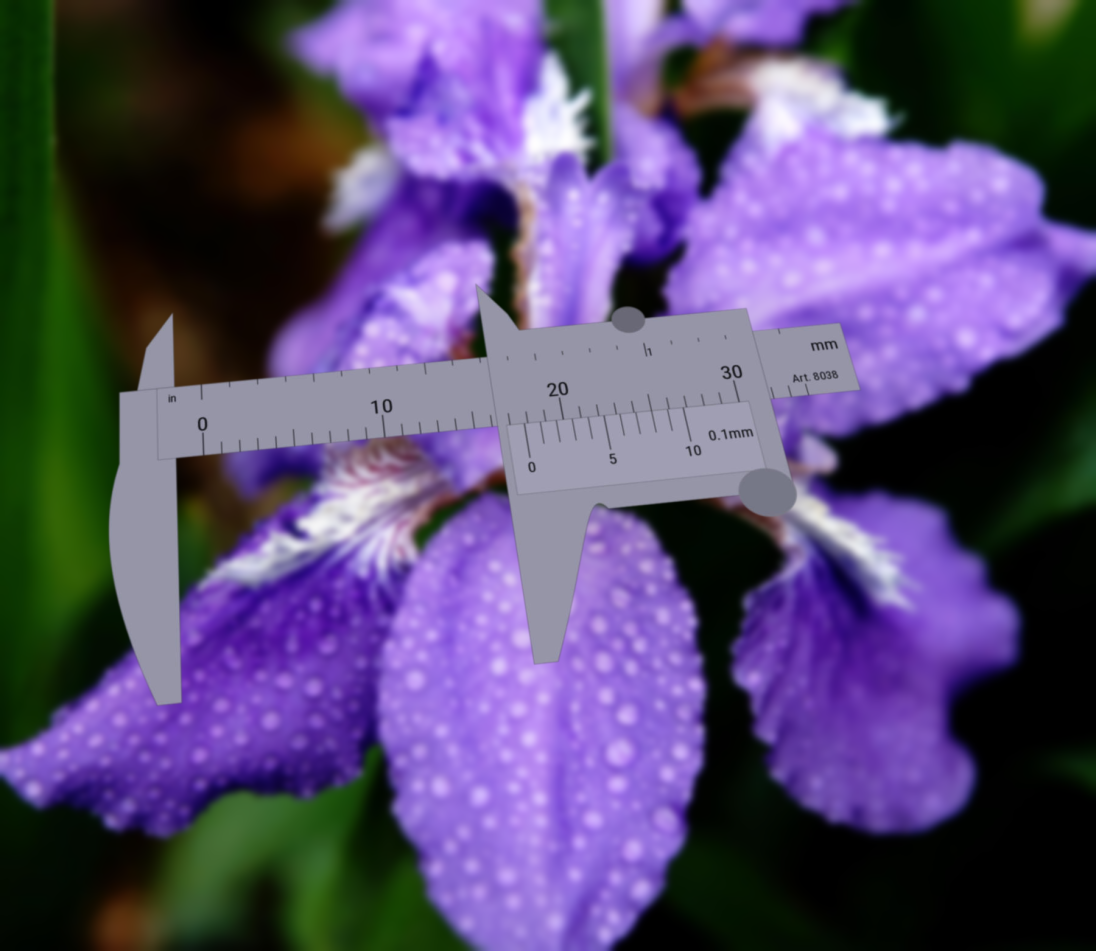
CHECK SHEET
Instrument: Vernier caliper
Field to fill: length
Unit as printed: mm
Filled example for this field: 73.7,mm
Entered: 17.8,mm
